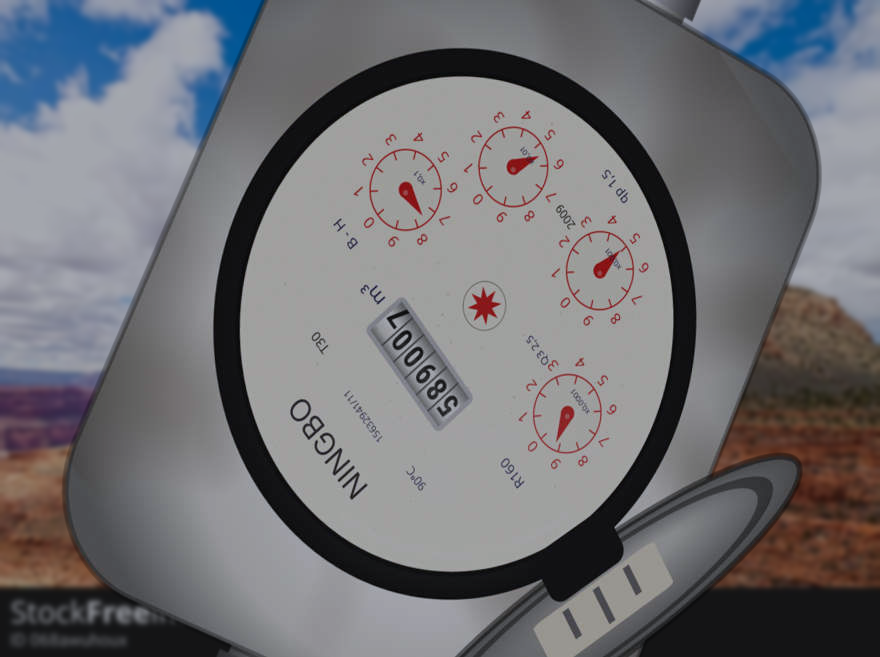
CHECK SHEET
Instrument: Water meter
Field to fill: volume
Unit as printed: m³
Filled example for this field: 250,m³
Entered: 589006.7549,m³
